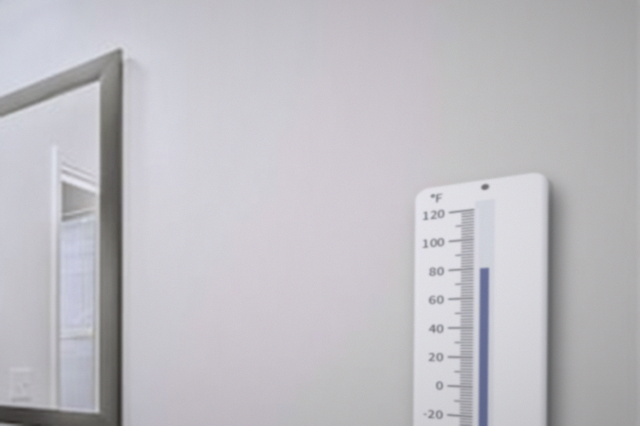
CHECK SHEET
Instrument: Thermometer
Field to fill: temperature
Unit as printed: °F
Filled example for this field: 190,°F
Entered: 80,°F
